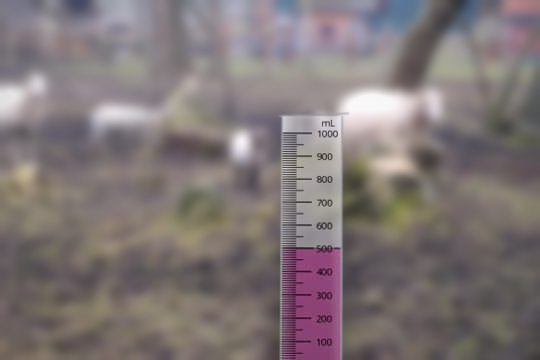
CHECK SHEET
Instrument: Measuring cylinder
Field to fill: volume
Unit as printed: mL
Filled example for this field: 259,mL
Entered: 500,mL
